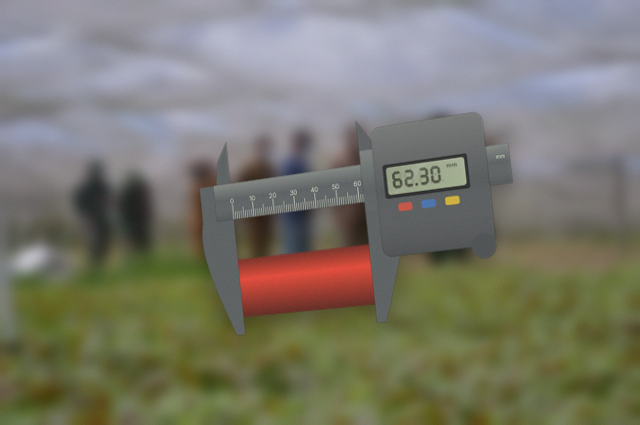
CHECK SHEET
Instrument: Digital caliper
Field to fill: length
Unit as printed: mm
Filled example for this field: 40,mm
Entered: 62.30,mm
